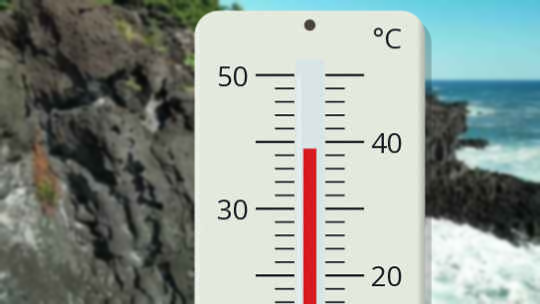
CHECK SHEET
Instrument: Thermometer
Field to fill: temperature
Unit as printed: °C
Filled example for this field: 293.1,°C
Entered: 39,°C
